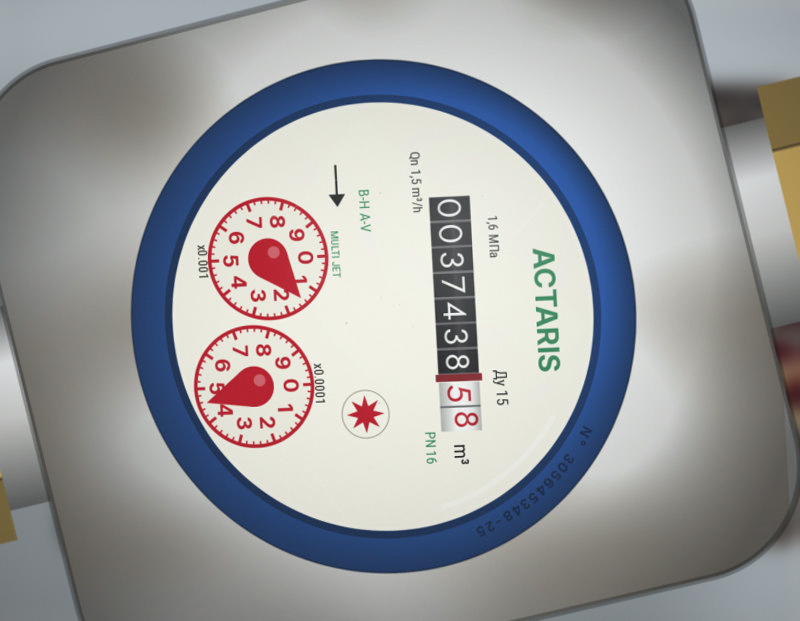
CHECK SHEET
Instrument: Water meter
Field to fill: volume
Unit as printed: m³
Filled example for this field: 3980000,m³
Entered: 37438.5814,m³
